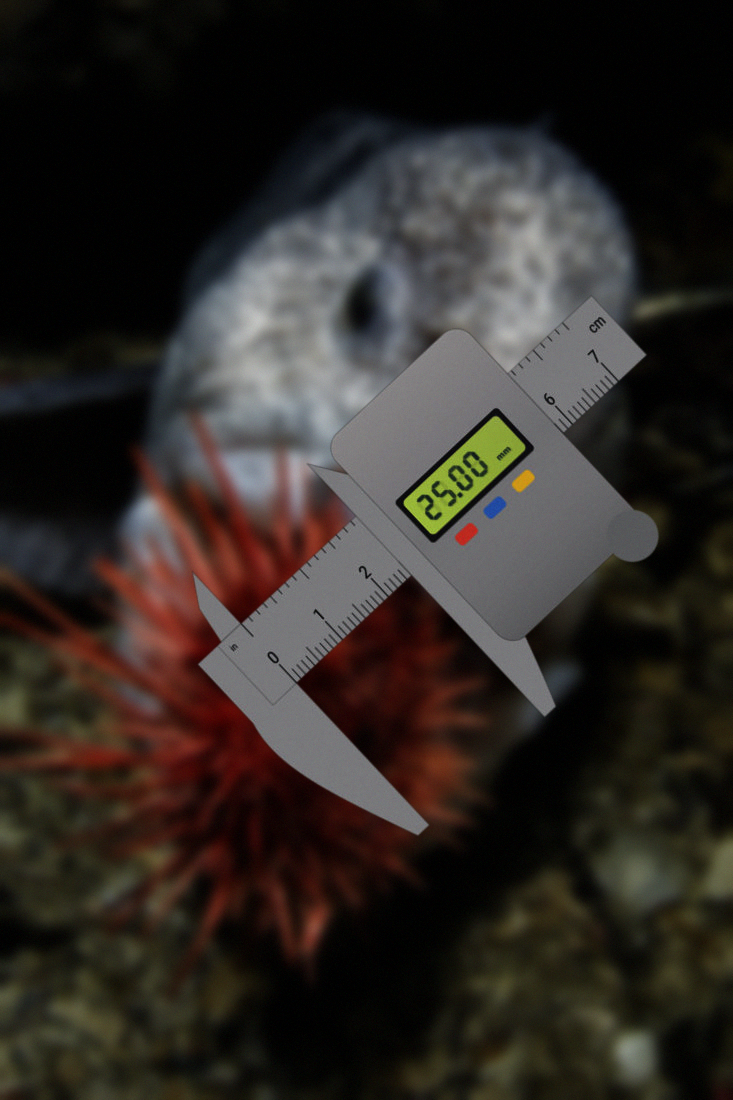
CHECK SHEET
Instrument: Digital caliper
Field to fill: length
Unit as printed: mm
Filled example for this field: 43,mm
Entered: 25.00,mm
